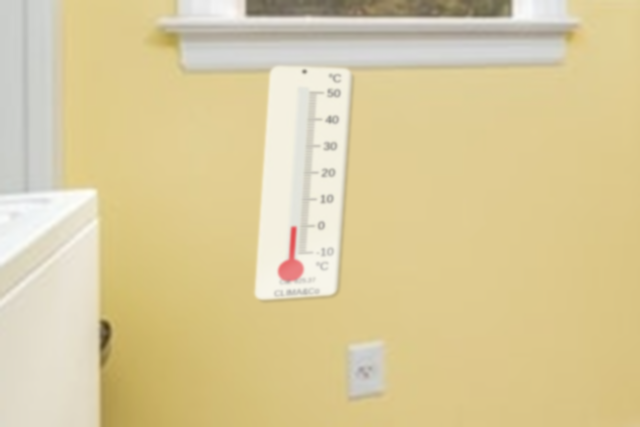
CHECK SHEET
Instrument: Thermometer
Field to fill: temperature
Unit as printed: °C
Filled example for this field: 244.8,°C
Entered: 0,°C
